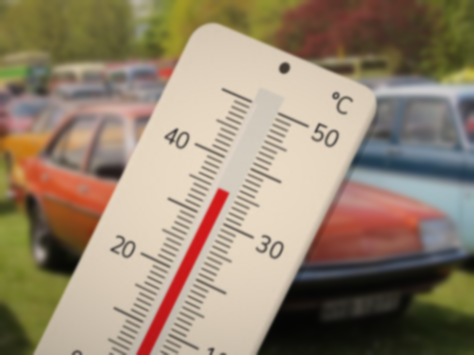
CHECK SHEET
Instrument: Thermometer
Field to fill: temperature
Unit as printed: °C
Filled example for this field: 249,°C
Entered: 35,°C
